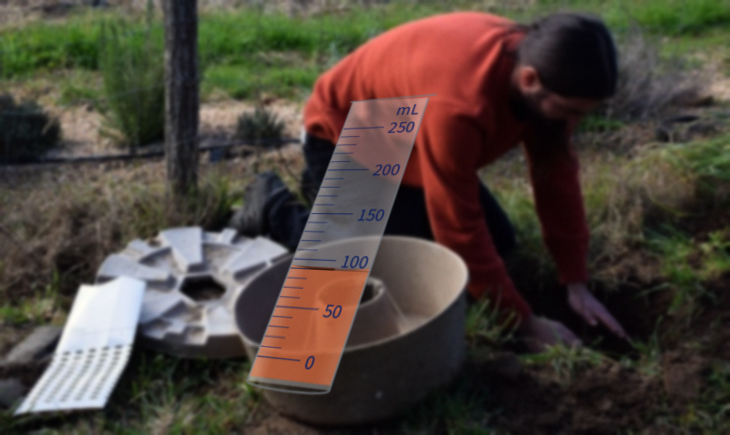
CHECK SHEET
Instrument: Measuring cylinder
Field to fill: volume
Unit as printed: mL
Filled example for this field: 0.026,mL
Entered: 90,mL
